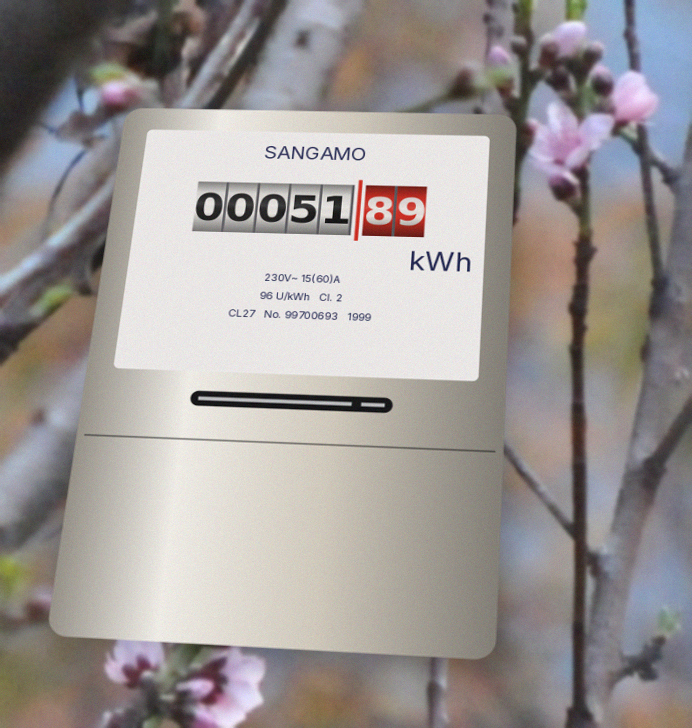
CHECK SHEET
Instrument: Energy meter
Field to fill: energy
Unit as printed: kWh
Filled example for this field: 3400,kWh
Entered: 51.89,kWh
